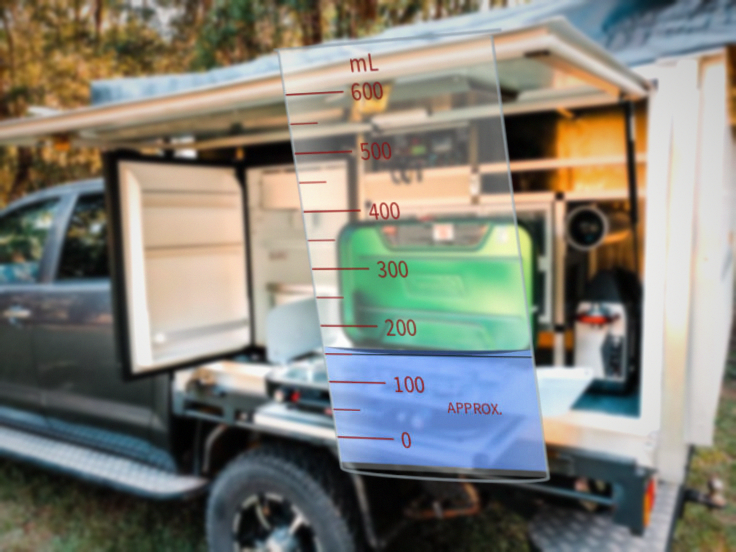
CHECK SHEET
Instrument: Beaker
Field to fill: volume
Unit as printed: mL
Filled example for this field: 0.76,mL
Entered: 150,mL
